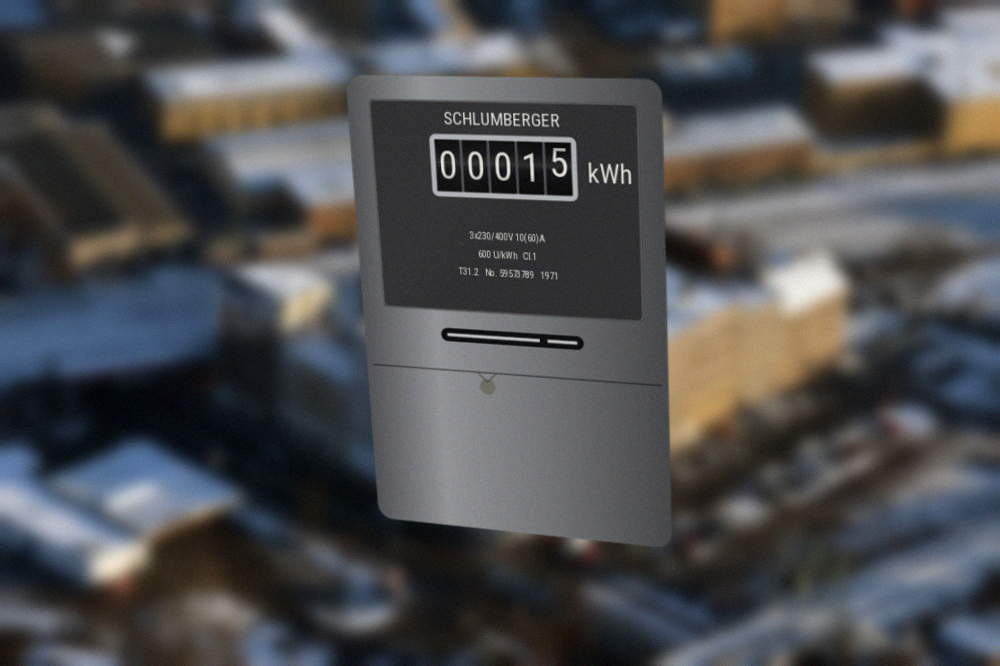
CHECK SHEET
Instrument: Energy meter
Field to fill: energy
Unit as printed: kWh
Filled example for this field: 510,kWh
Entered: 15,kWh
